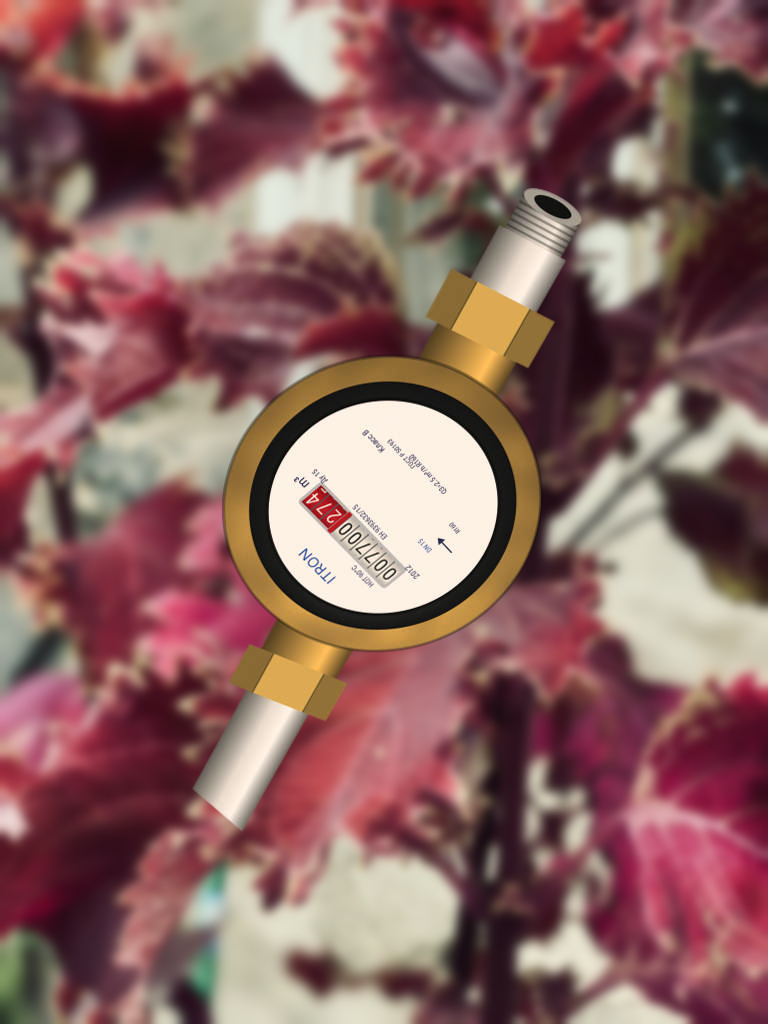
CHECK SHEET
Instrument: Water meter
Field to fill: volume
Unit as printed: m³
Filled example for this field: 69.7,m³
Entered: 7700.274,m³
